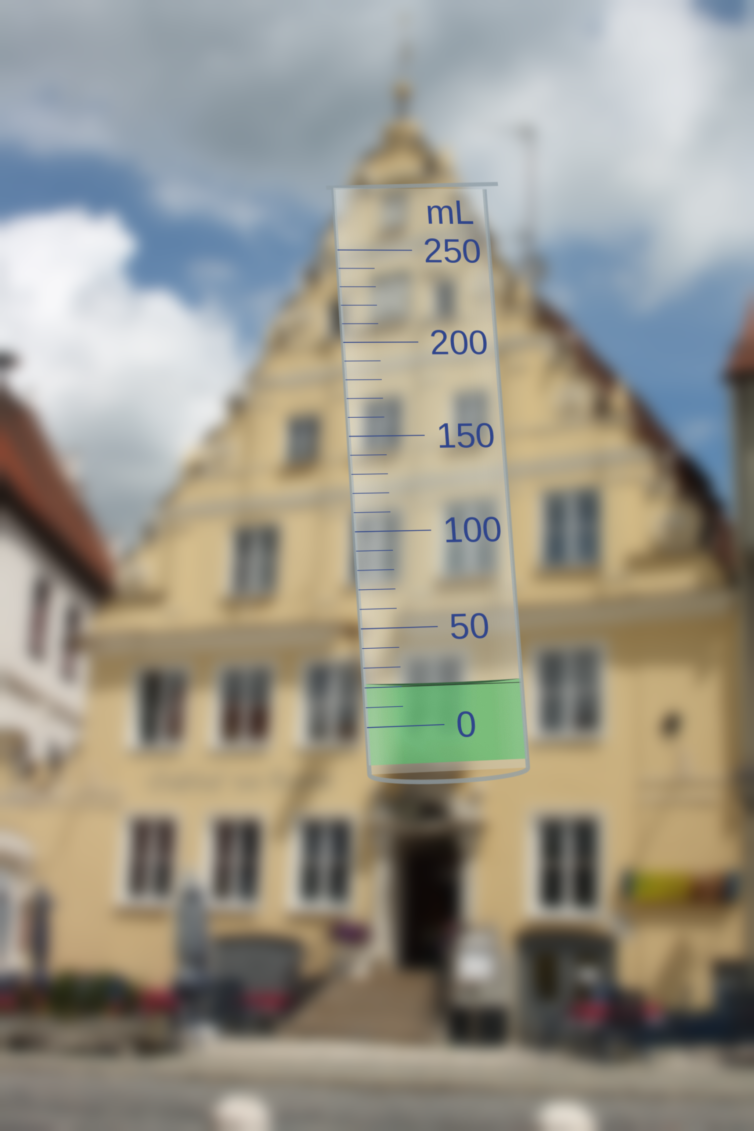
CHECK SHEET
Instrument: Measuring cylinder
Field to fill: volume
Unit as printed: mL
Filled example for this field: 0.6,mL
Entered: 20,mL
